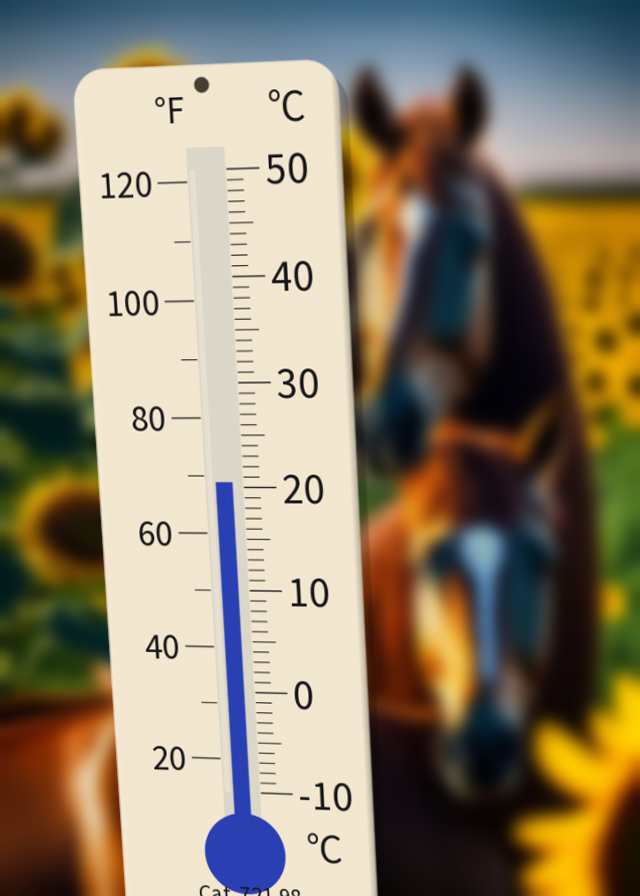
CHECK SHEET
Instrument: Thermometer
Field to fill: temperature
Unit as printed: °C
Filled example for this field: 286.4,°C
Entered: 20.5,°C
